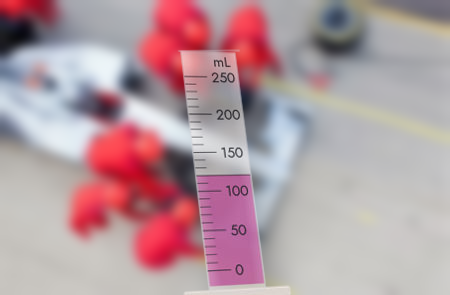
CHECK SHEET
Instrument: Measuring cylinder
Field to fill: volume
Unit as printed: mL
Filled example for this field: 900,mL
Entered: 120,mL
